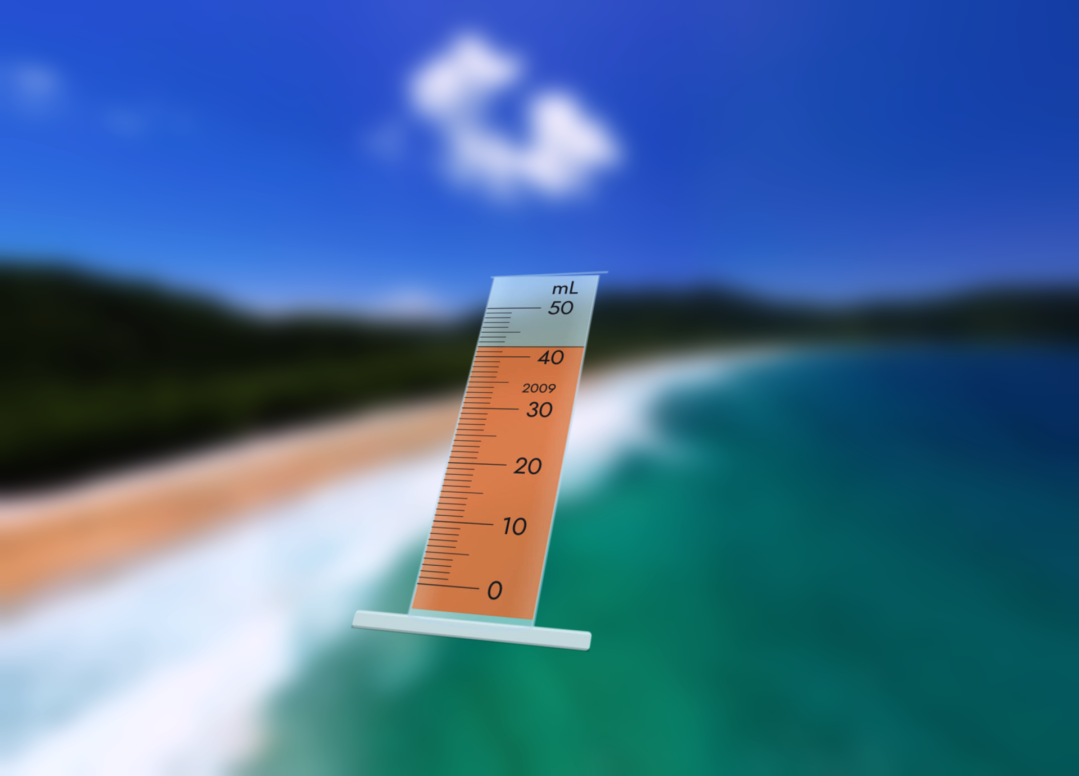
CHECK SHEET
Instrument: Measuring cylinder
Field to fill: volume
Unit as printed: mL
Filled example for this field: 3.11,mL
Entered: 42,mL
